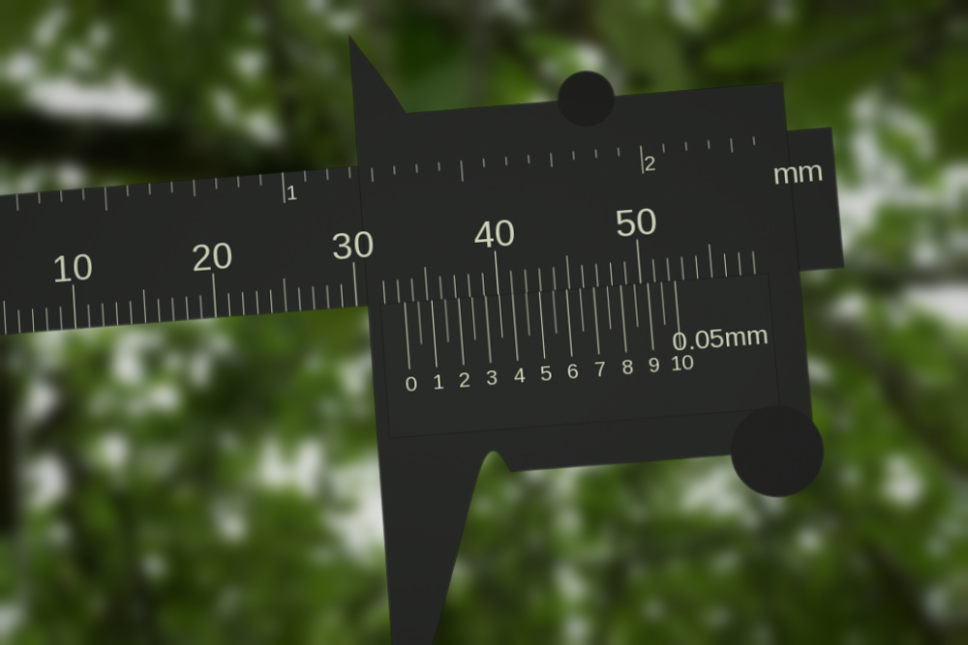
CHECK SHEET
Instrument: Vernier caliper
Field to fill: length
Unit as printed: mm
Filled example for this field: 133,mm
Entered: 33.4,mm
